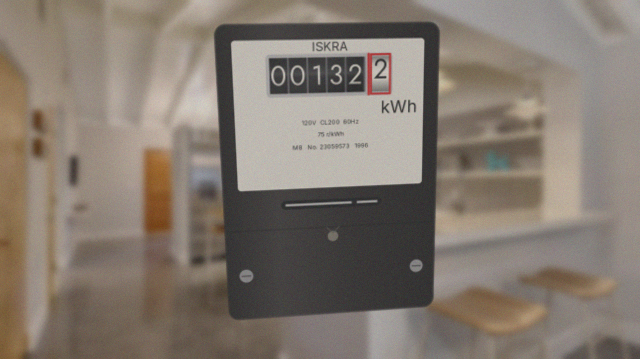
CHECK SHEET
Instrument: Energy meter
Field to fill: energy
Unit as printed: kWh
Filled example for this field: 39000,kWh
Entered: 132.2,kWh
